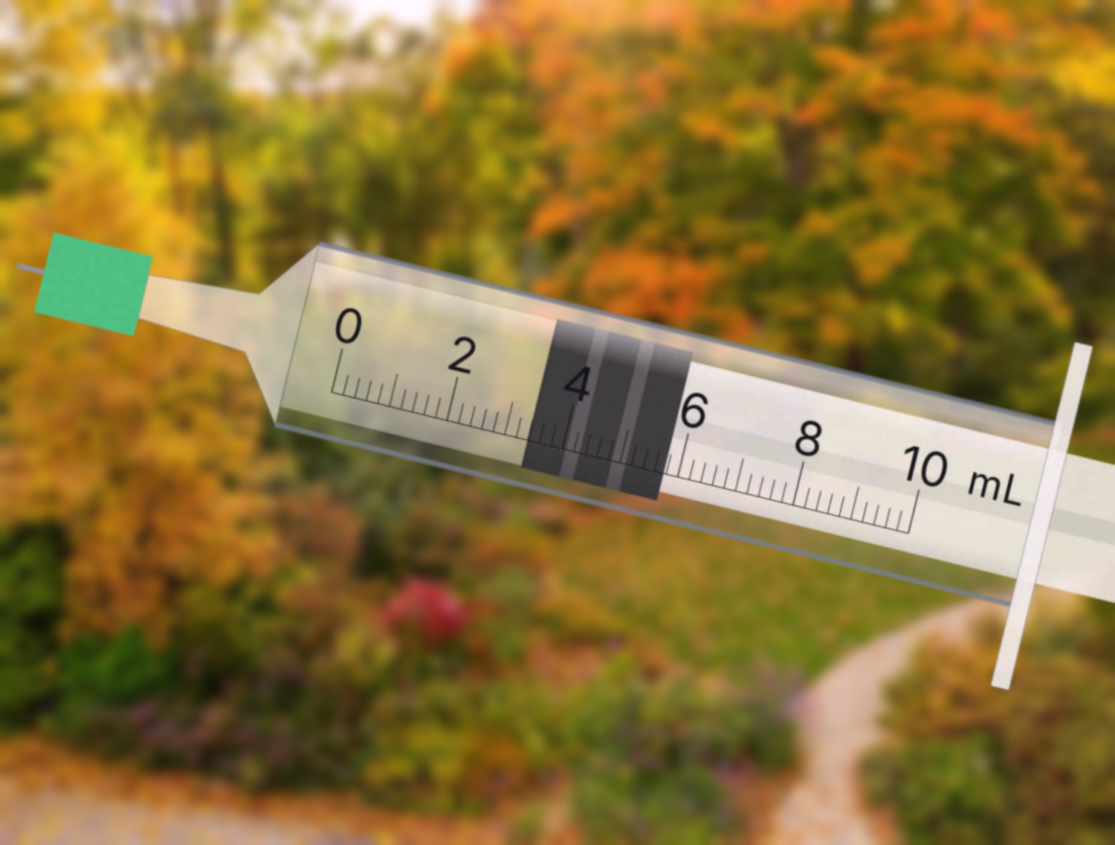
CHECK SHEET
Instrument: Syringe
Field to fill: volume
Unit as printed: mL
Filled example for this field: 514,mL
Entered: 3.4,mL
